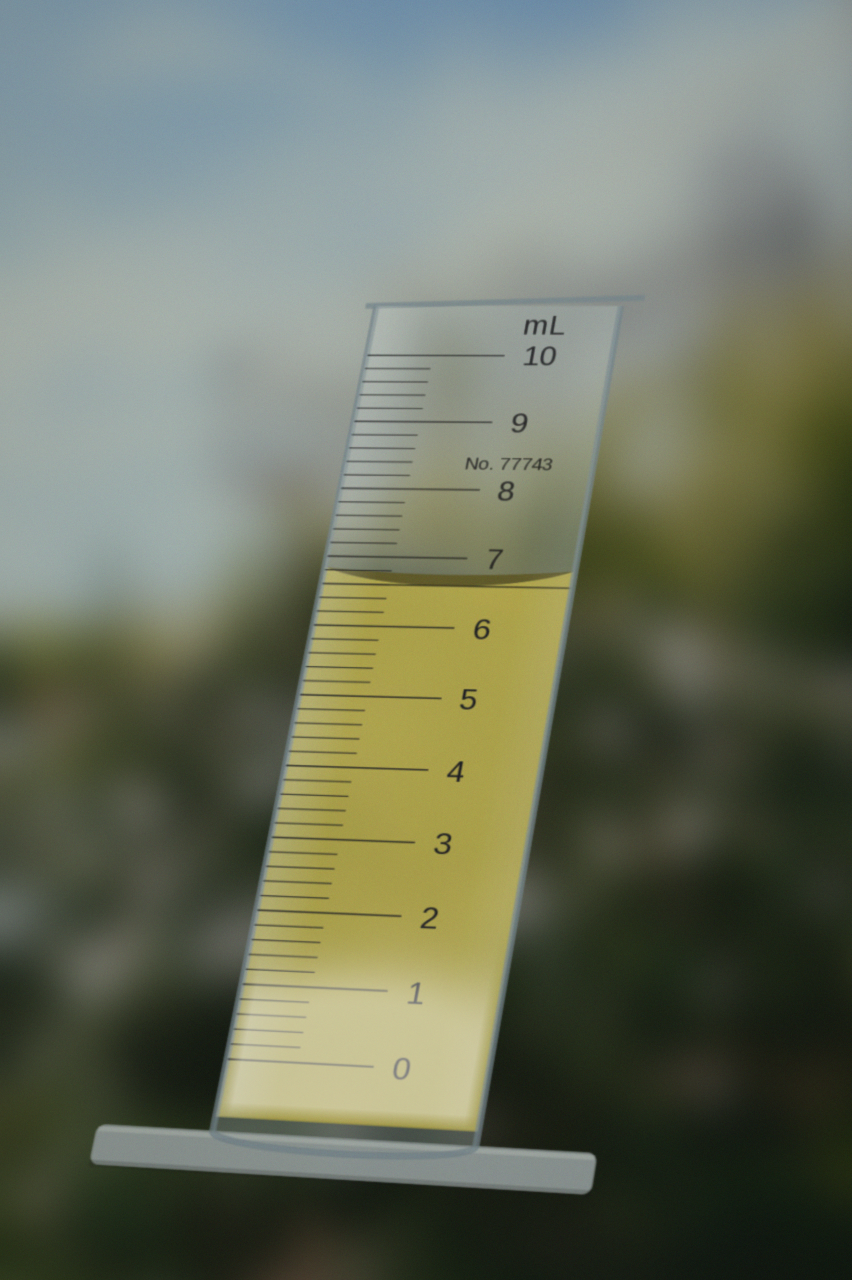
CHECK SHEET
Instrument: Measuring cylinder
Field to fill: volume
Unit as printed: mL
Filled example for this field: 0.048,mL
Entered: 6.6,mL
